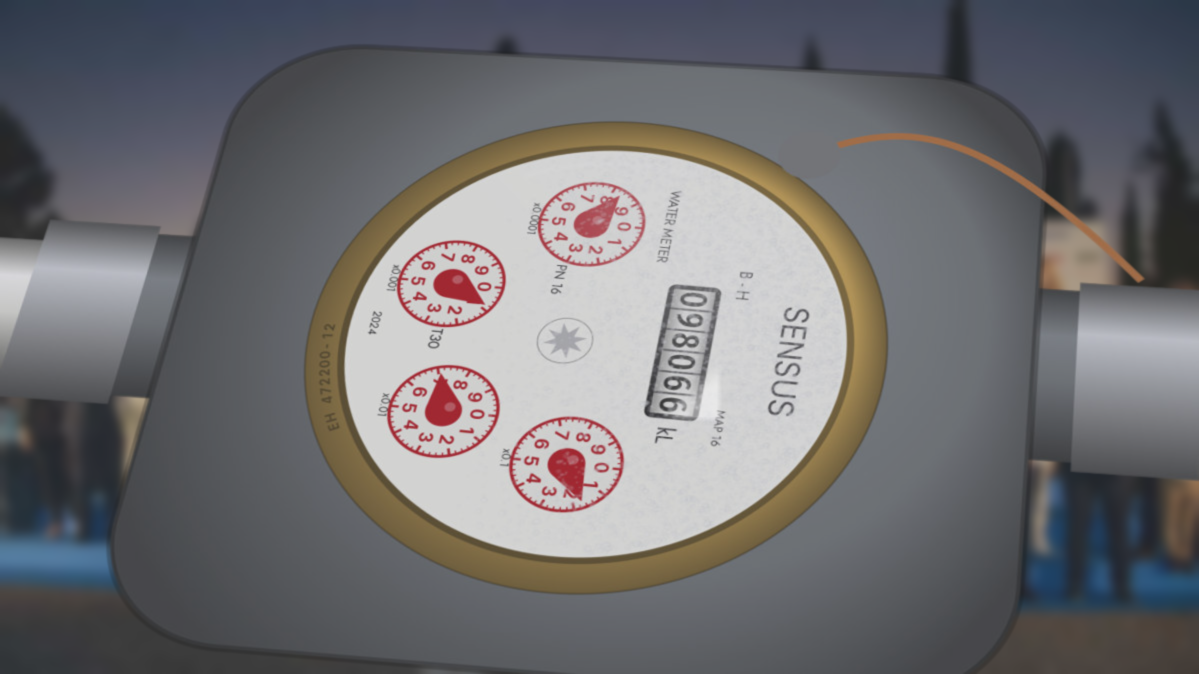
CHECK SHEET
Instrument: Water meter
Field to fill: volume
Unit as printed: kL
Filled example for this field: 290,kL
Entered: 98066.1708,kL
